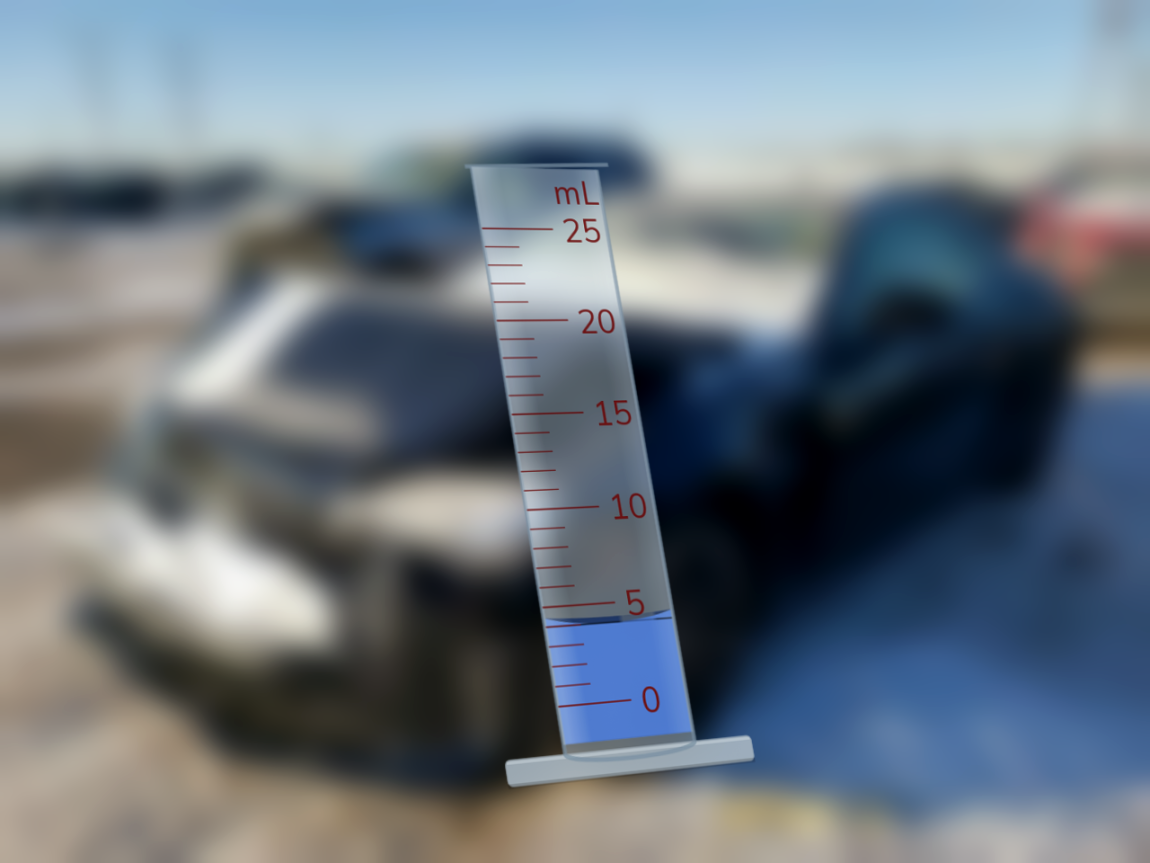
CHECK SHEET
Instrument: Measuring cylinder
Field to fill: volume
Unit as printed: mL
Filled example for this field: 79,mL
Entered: 4,mL
